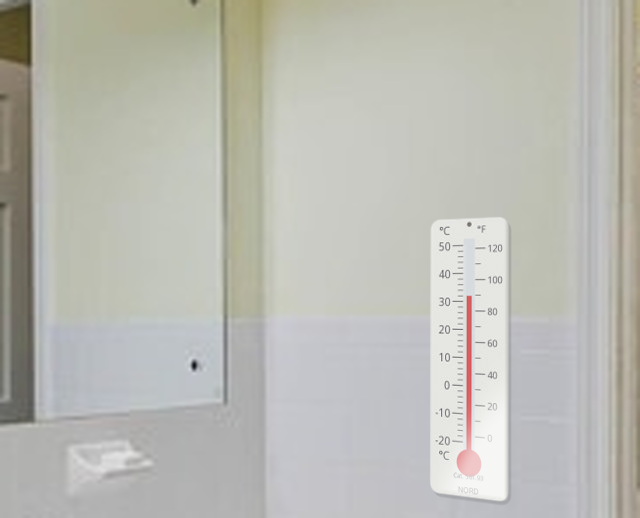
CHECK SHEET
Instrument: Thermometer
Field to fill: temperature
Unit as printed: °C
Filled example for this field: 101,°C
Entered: 32,°C
